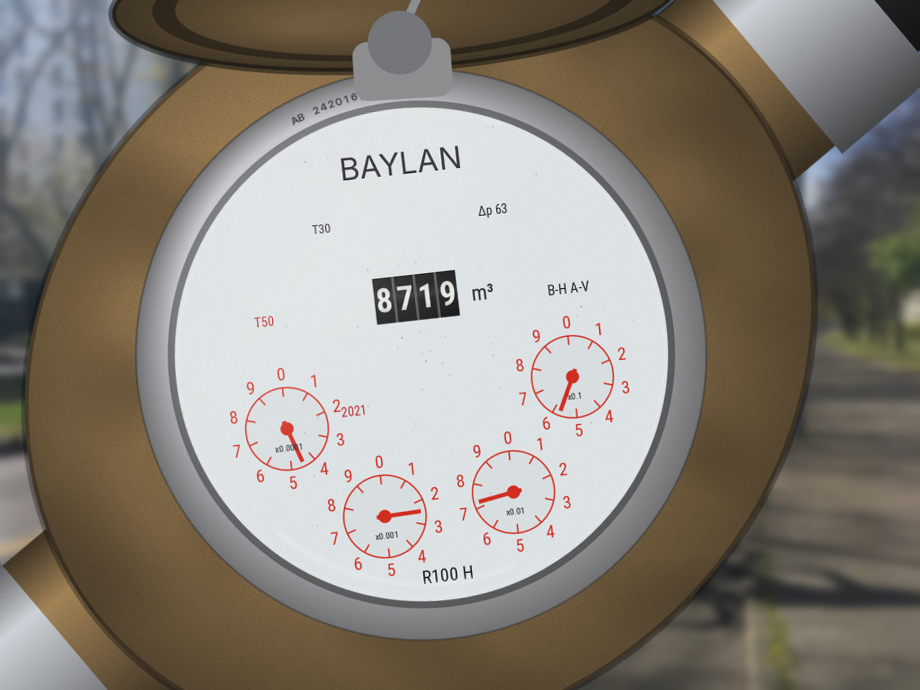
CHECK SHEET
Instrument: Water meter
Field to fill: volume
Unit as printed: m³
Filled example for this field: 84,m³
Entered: 8719.5724,m³
